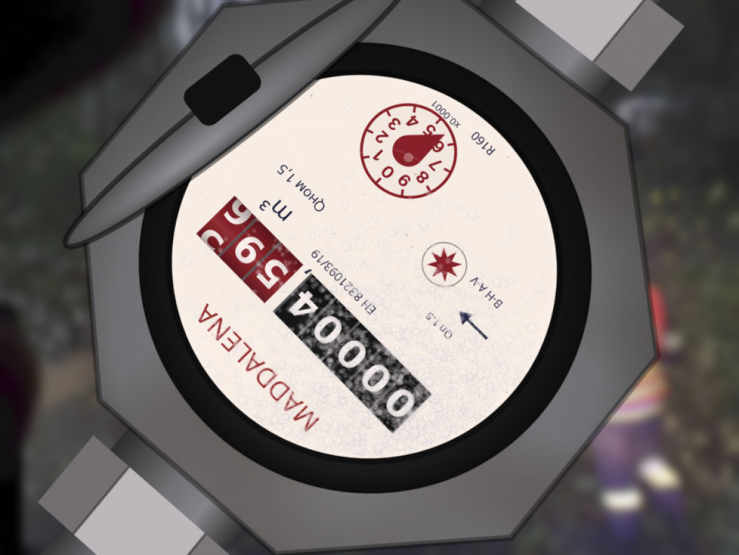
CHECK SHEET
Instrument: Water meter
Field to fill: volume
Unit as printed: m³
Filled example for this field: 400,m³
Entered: 4.5955,m³
